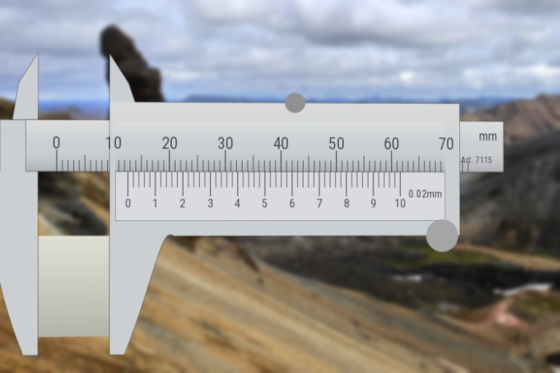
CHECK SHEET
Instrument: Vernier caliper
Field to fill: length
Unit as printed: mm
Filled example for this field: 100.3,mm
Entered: 12.6,mm
